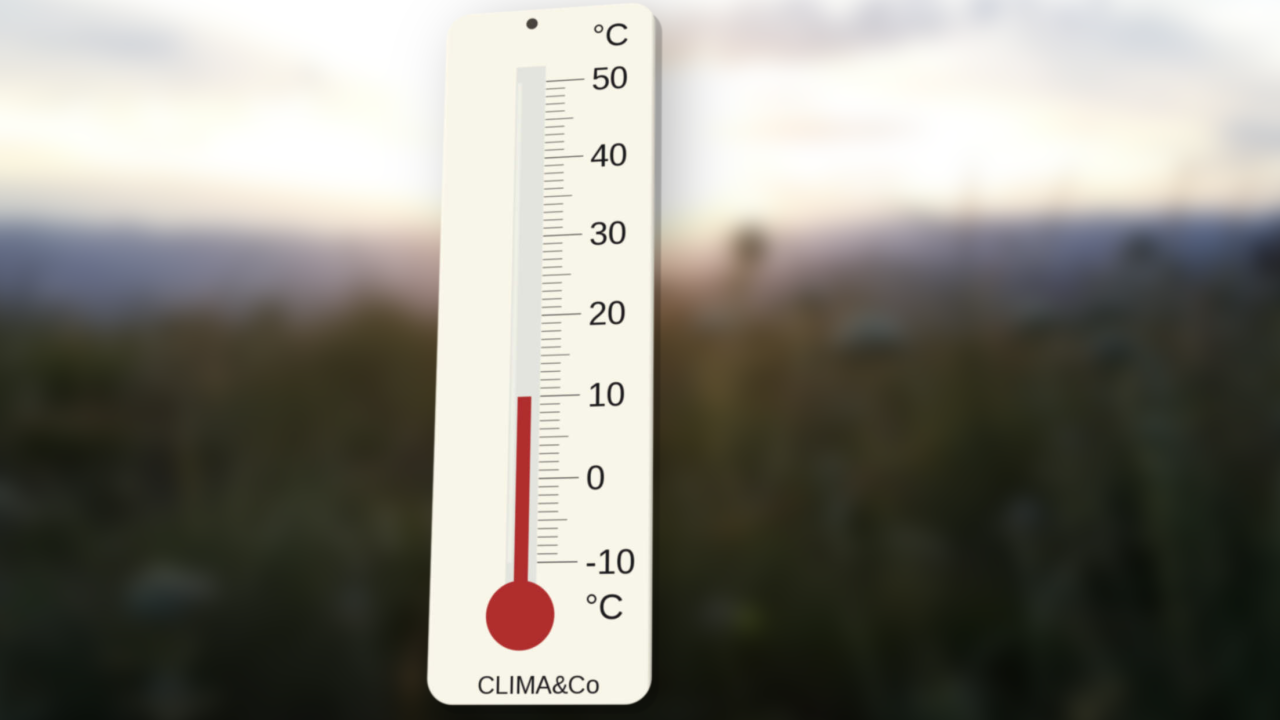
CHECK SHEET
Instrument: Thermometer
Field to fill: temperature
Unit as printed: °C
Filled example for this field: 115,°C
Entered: 10,°C
